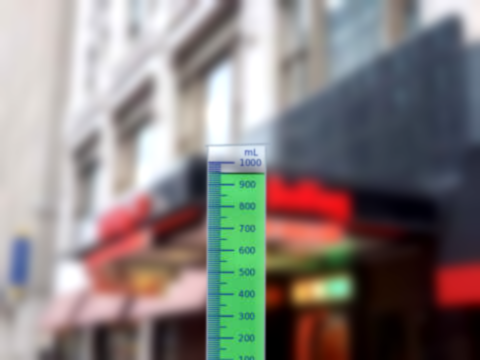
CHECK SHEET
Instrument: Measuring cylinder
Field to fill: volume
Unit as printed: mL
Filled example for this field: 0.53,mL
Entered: 950,mL
